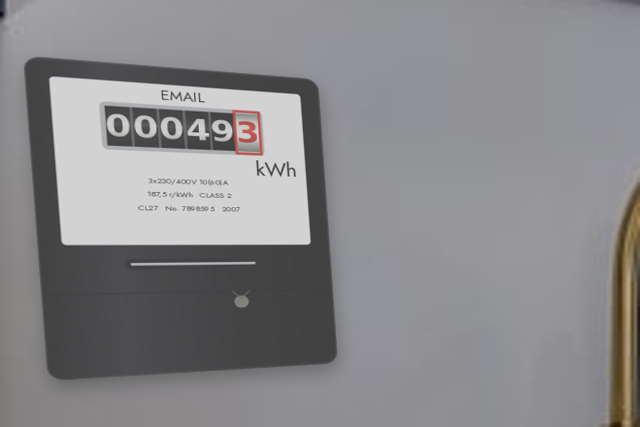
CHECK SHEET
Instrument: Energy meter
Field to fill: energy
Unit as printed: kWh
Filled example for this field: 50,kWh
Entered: 49.3,kWh
